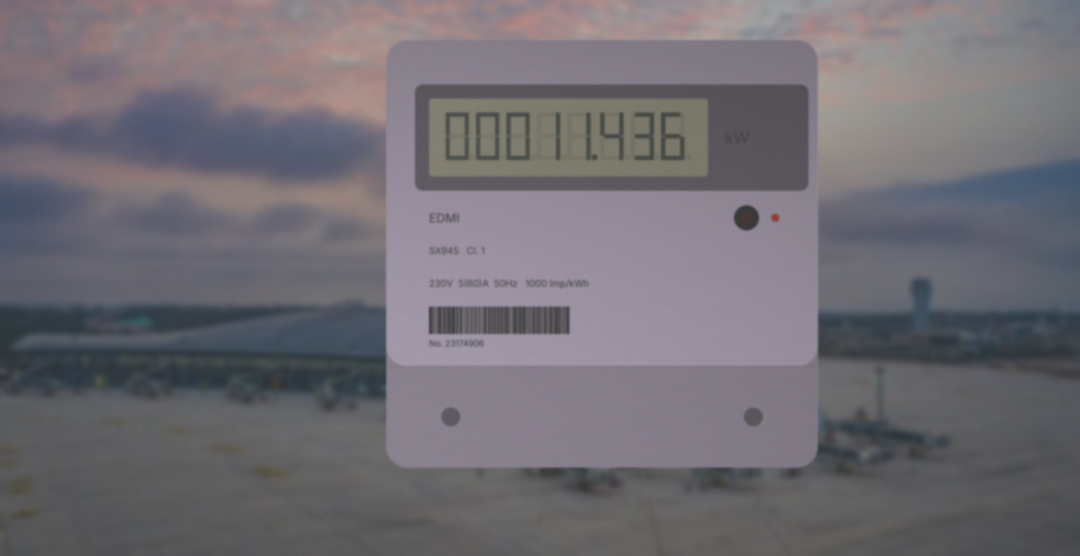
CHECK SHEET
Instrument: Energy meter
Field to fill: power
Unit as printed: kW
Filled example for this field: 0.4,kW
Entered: 11.436,kW
